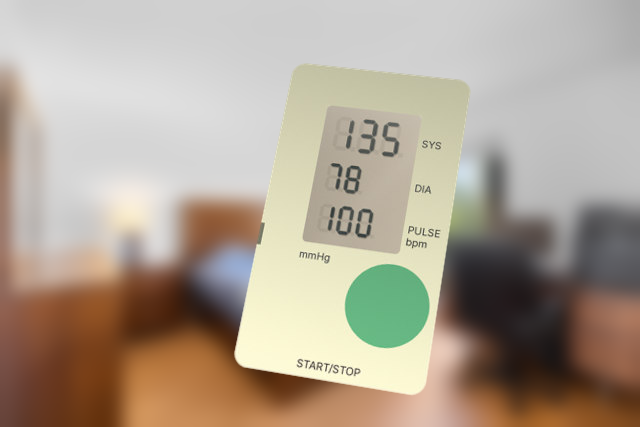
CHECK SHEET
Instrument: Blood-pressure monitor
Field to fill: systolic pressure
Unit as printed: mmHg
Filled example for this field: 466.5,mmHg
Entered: 135,mmHg
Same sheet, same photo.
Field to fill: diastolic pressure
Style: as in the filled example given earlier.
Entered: 78,mmHg
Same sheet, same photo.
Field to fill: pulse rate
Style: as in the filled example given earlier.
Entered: 100,bpm
